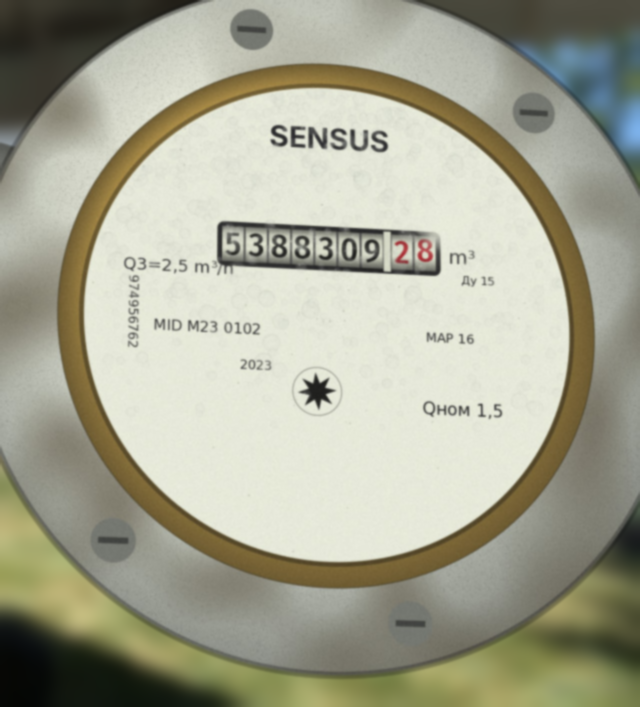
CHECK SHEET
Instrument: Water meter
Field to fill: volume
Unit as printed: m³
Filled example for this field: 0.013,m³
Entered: 5388309.28,m³
